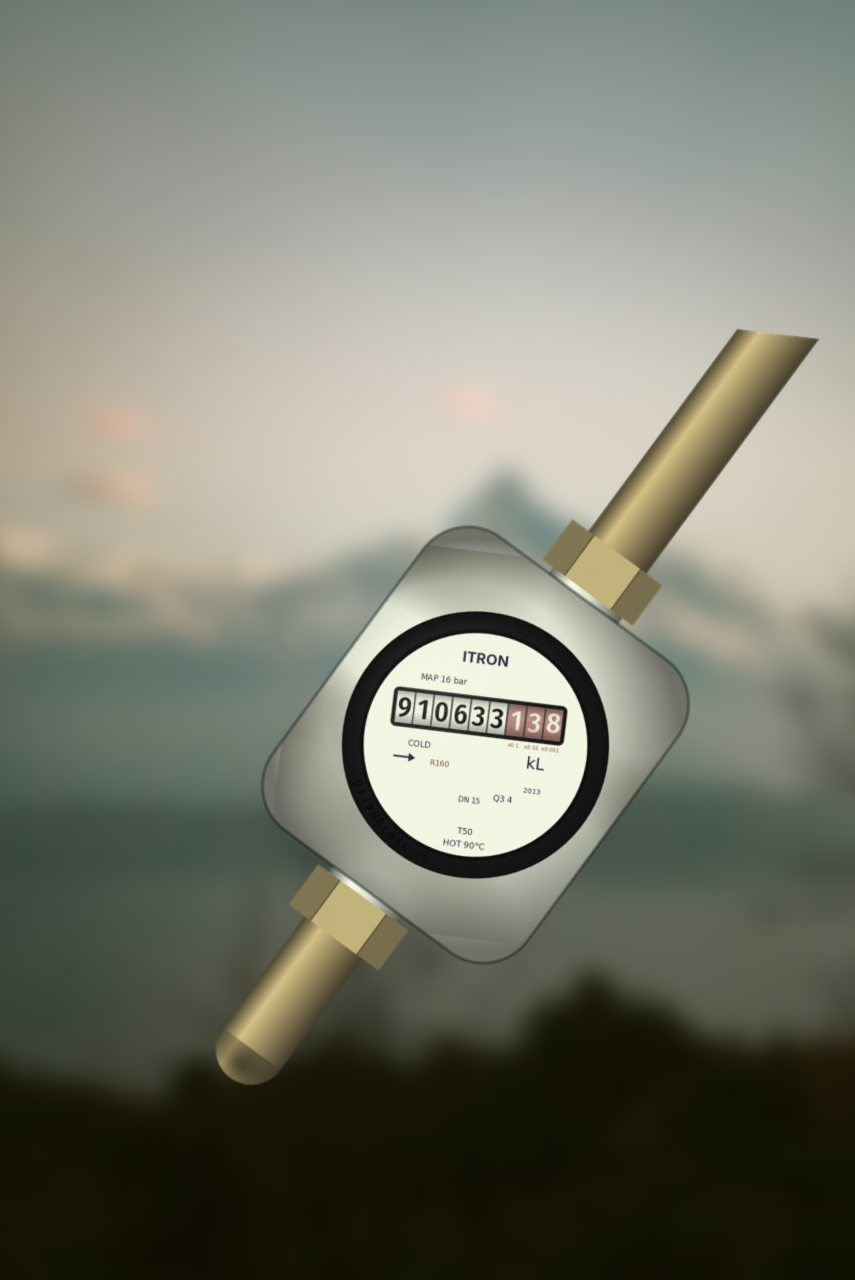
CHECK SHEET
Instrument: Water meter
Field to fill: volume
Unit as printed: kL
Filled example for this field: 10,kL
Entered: 910633.138,kL
